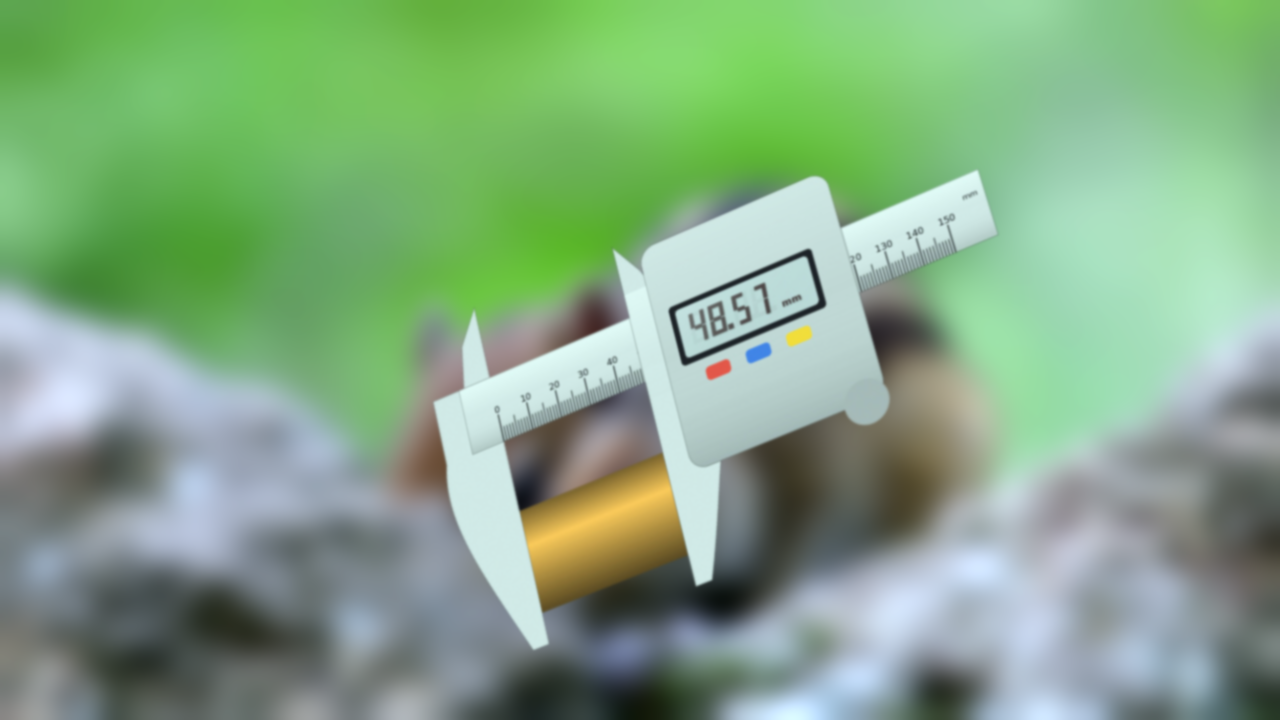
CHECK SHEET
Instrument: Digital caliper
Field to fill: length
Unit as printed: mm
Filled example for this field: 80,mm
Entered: 48.57,mm
